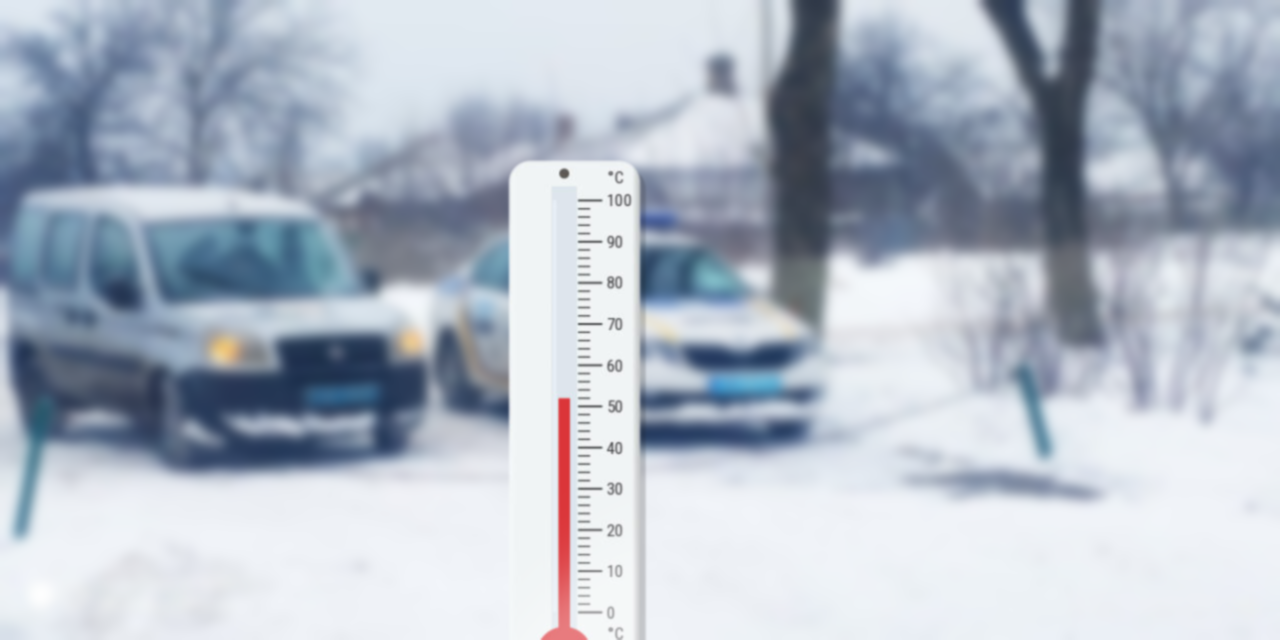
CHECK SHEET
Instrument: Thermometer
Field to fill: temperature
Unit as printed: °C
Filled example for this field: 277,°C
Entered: 52,°C
